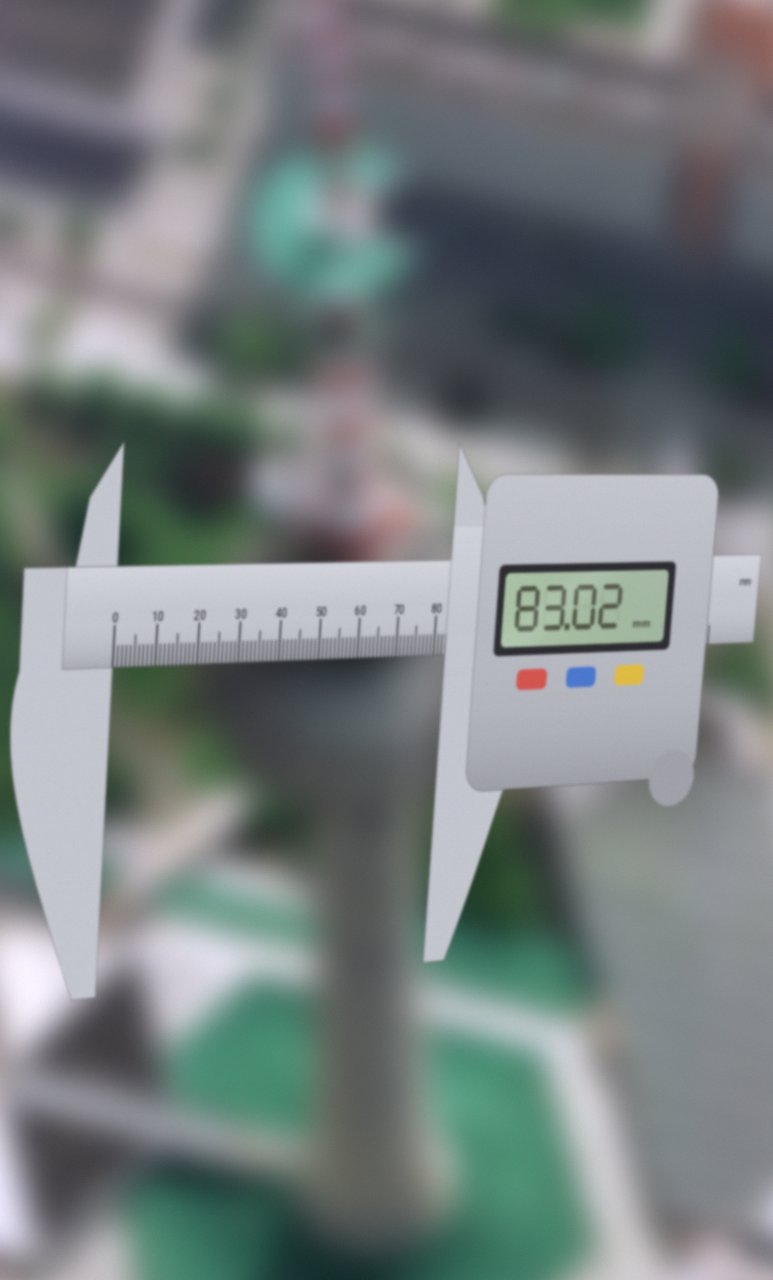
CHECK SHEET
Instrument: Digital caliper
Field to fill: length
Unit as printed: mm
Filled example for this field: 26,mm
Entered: 83.02,mm
